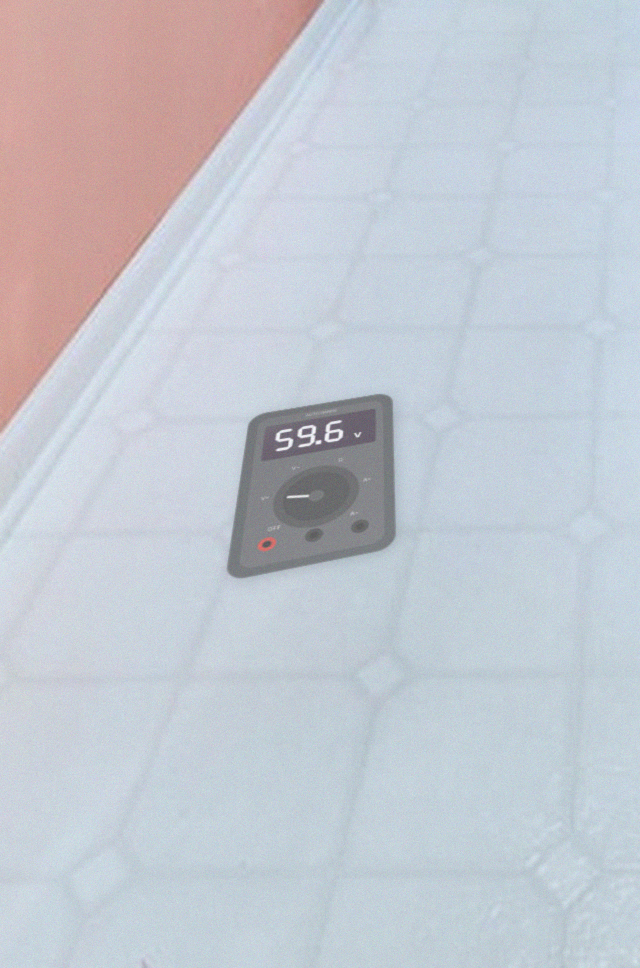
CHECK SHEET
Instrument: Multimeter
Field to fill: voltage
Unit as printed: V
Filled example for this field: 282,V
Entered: 59.6,V
